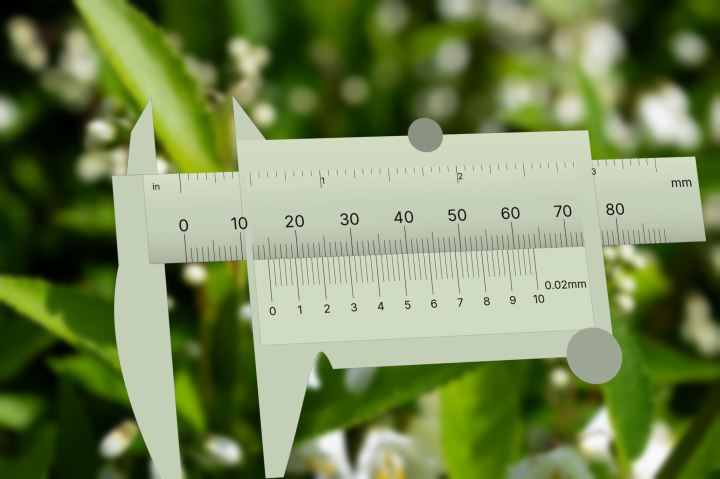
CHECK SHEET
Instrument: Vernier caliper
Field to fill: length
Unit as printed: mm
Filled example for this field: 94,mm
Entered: 14.6,mm
